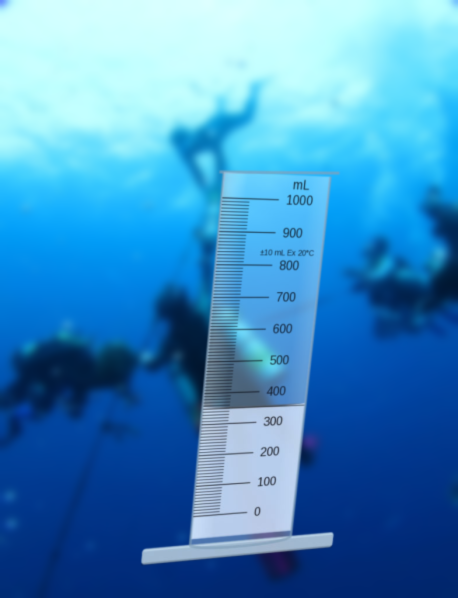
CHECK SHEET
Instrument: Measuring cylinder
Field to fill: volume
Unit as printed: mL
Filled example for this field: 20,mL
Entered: 350,mL
